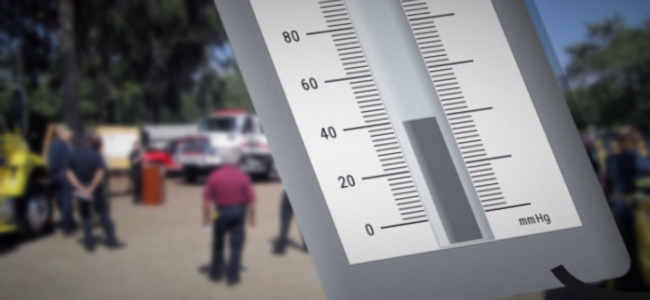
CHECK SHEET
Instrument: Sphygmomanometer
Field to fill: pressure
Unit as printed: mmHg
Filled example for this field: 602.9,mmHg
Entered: 40,mmHg
